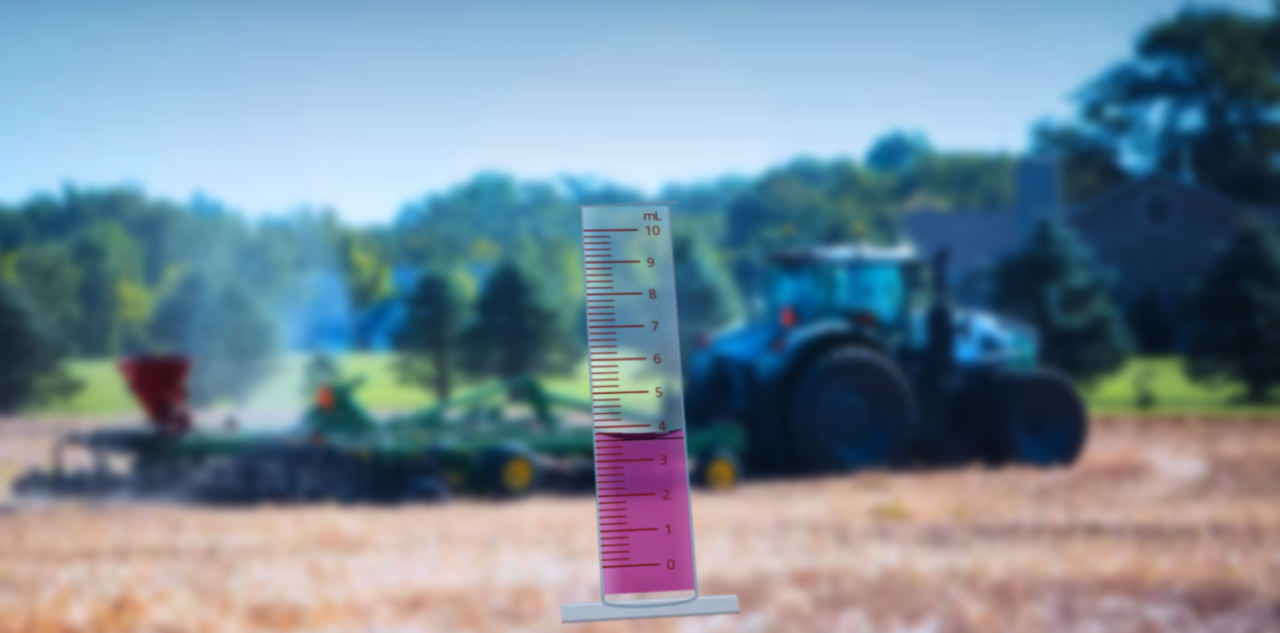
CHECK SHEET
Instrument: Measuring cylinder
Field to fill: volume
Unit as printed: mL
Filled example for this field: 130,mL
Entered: 3.6,mL
